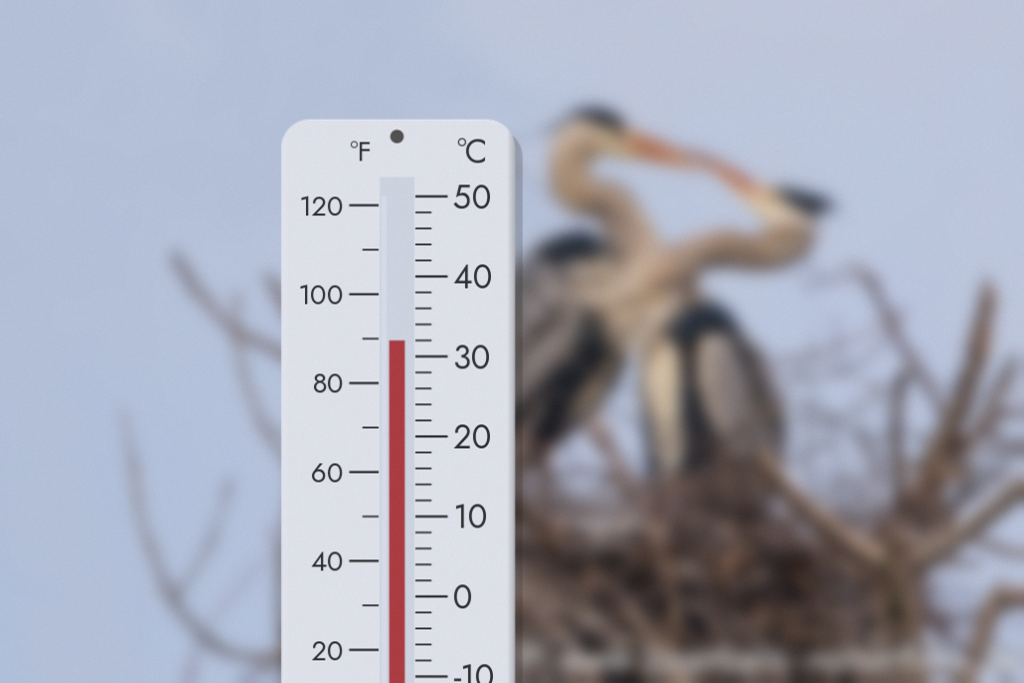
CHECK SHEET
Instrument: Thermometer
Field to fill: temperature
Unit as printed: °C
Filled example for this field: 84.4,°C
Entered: 32,°C
